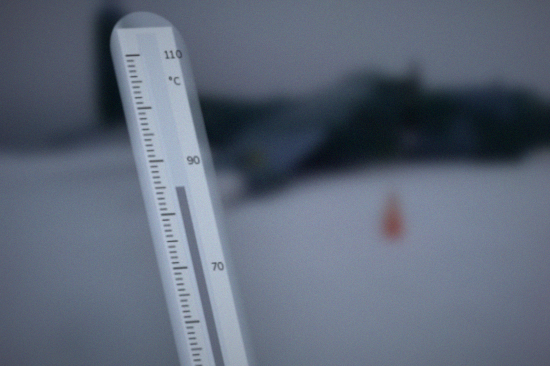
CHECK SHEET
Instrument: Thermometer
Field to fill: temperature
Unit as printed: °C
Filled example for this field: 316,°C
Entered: 85,°C
